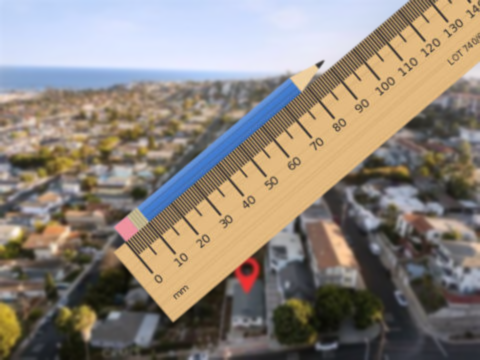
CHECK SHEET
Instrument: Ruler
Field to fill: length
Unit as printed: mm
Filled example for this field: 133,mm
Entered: 90,mm
